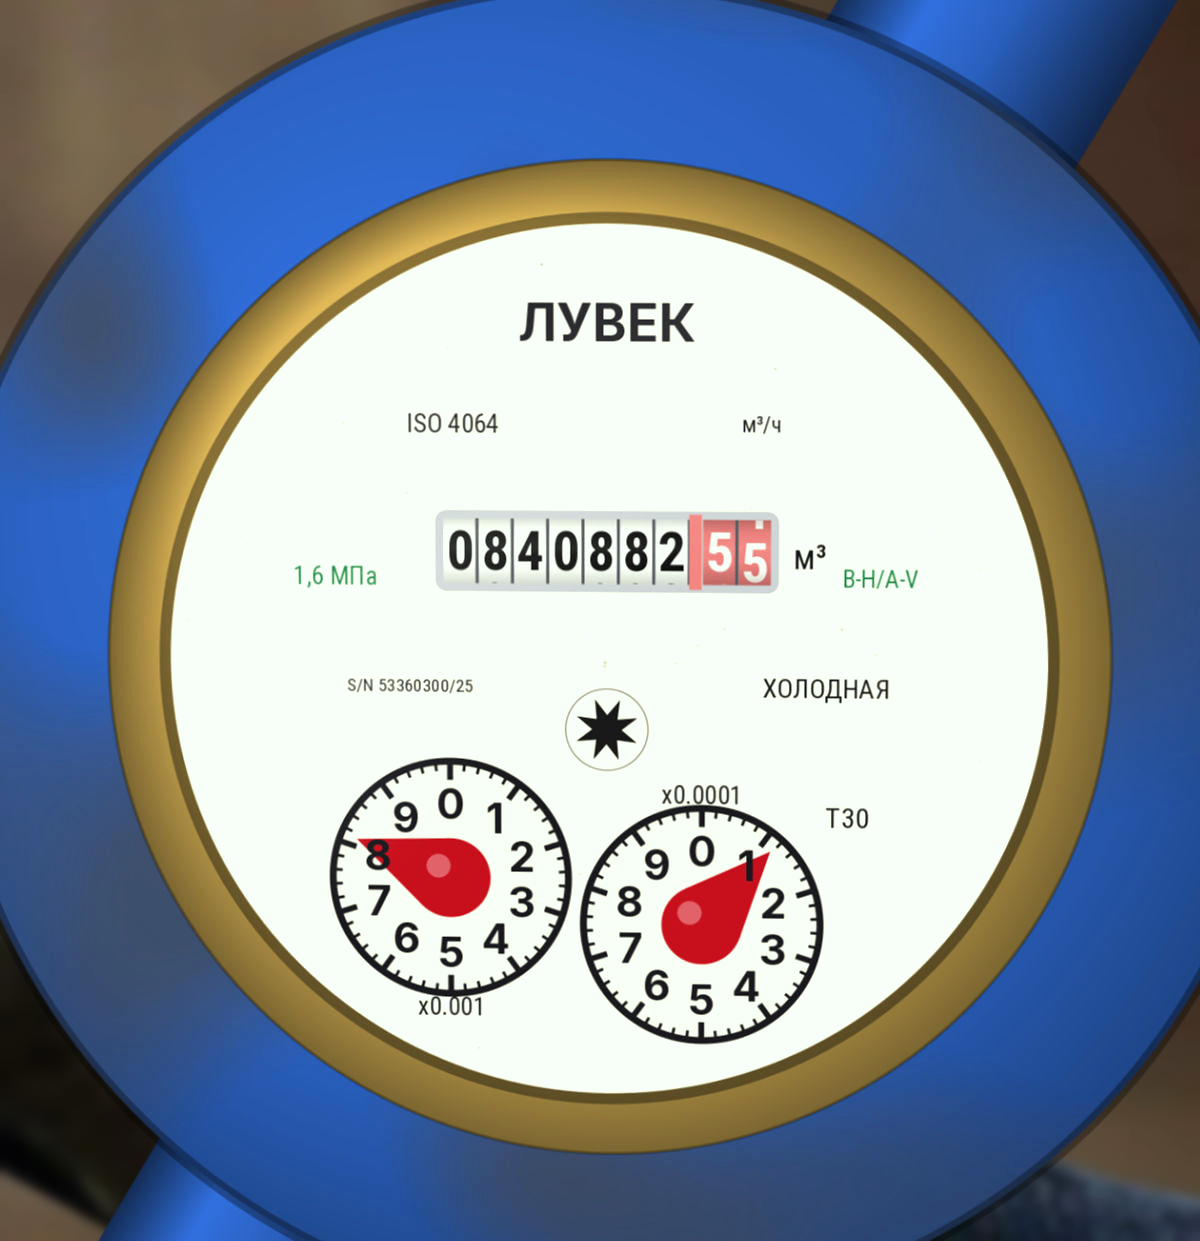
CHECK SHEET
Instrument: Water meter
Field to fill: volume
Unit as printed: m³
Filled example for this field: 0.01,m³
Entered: 840882.5481,m³
